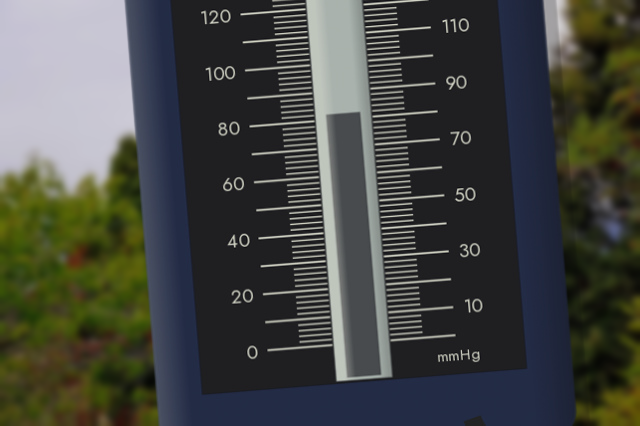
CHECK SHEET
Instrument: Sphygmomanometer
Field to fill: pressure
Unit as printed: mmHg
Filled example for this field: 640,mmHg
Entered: 82,mmHg
